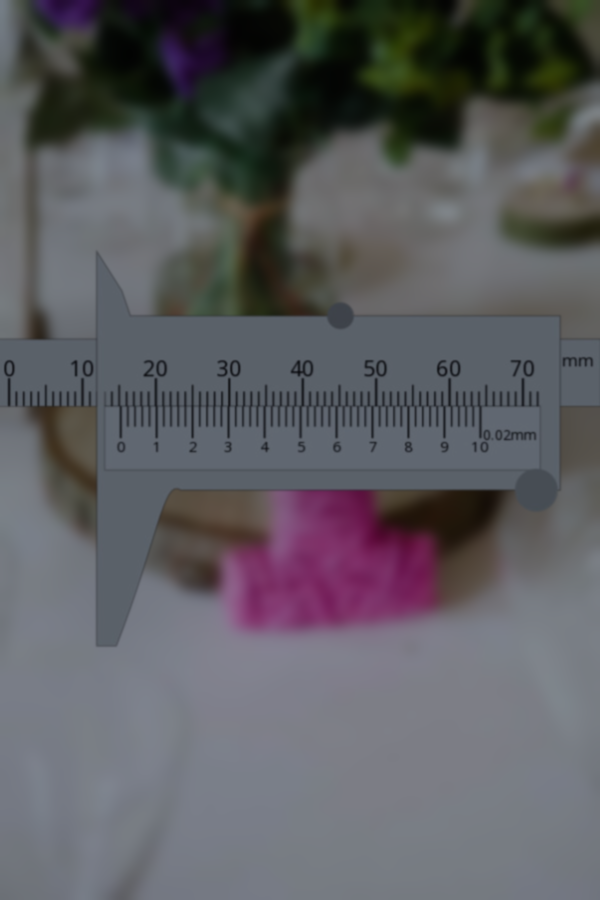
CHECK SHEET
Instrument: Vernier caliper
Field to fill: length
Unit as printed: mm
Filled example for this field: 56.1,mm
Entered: 15.2,mm
